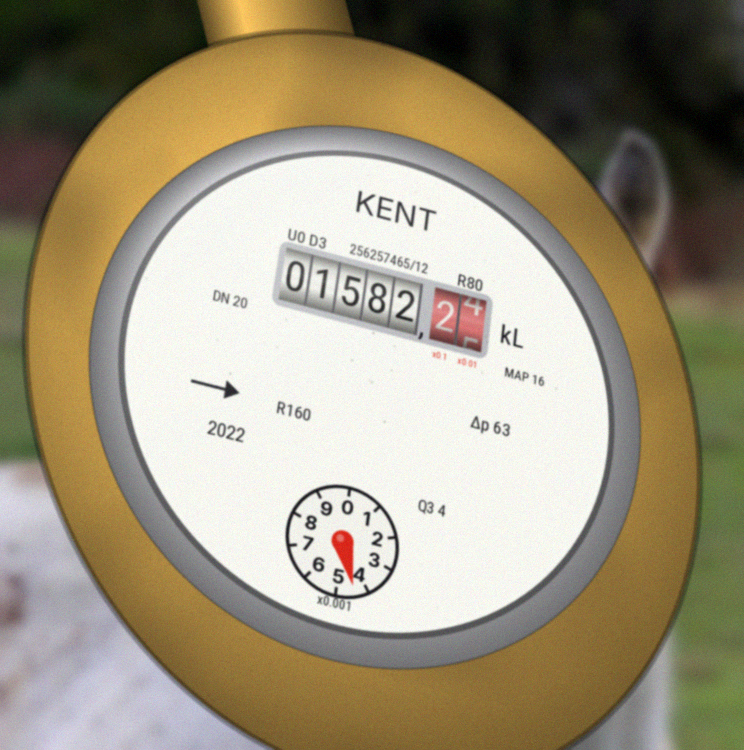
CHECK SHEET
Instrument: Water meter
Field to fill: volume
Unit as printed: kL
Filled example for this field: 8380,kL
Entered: 1582.244,kL
